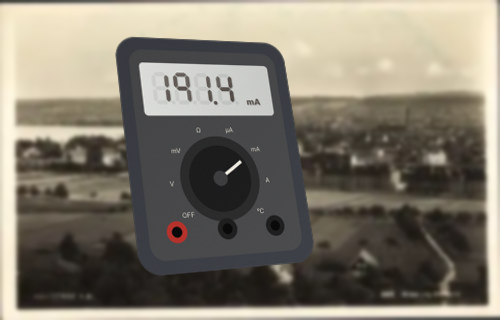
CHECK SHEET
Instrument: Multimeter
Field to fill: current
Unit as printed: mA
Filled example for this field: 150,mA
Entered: 191.4,mA
